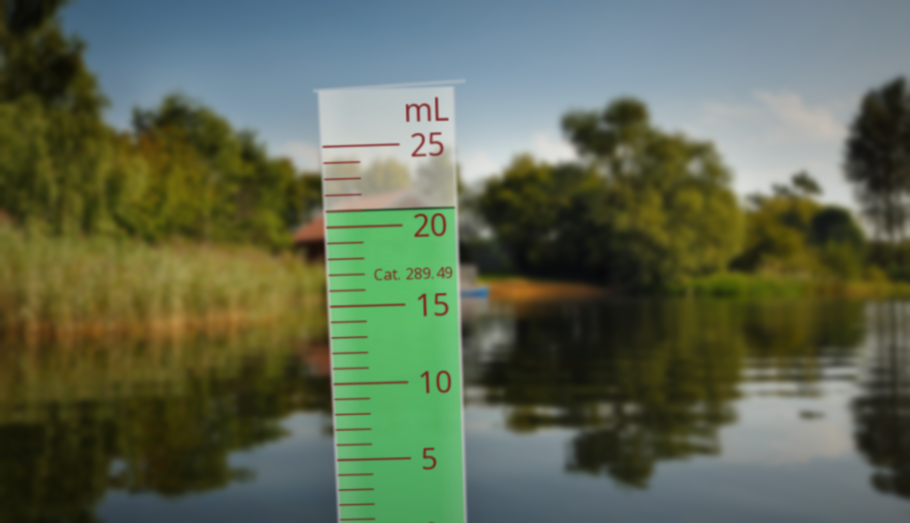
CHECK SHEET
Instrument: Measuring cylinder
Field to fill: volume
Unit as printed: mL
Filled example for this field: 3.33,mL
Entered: 21,mL
